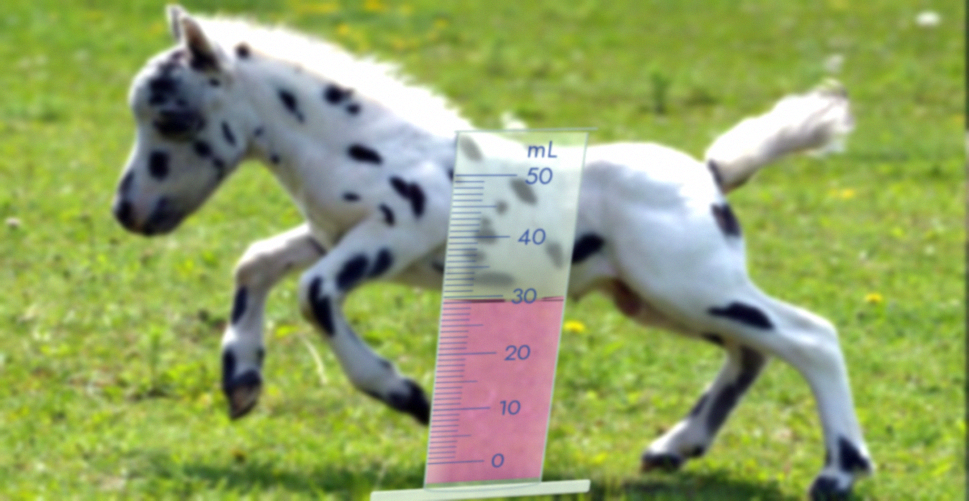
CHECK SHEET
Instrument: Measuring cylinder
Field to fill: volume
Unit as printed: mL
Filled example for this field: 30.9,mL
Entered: 29,mL
